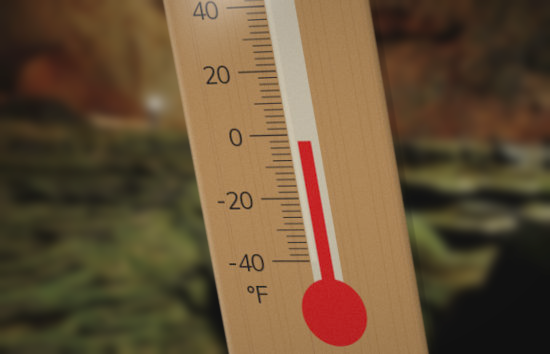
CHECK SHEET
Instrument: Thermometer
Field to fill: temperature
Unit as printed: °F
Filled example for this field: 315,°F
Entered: -2,°F
